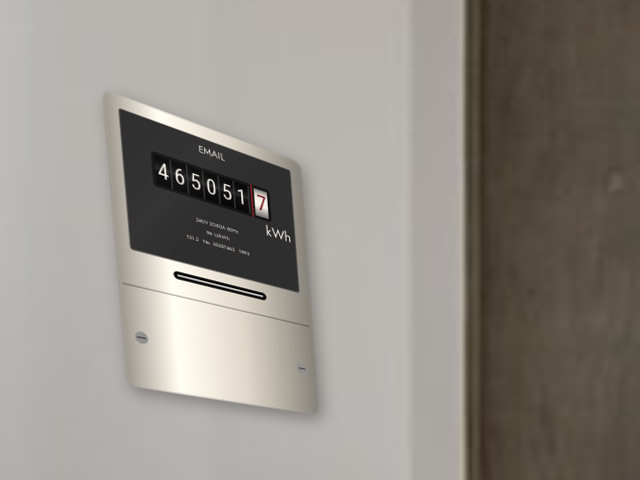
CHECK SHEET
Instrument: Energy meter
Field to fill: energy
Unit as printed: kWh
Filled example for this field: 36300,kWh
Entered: 465051.7,kWh
